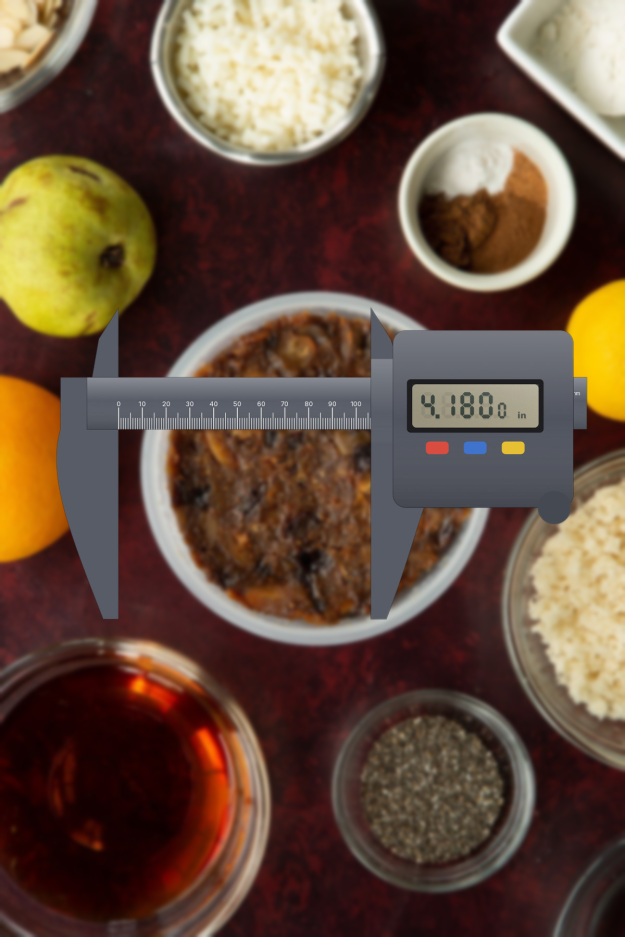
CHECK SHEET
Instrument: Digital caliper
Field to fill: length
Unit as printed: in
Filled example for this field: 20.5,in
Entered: 4.1800,in
